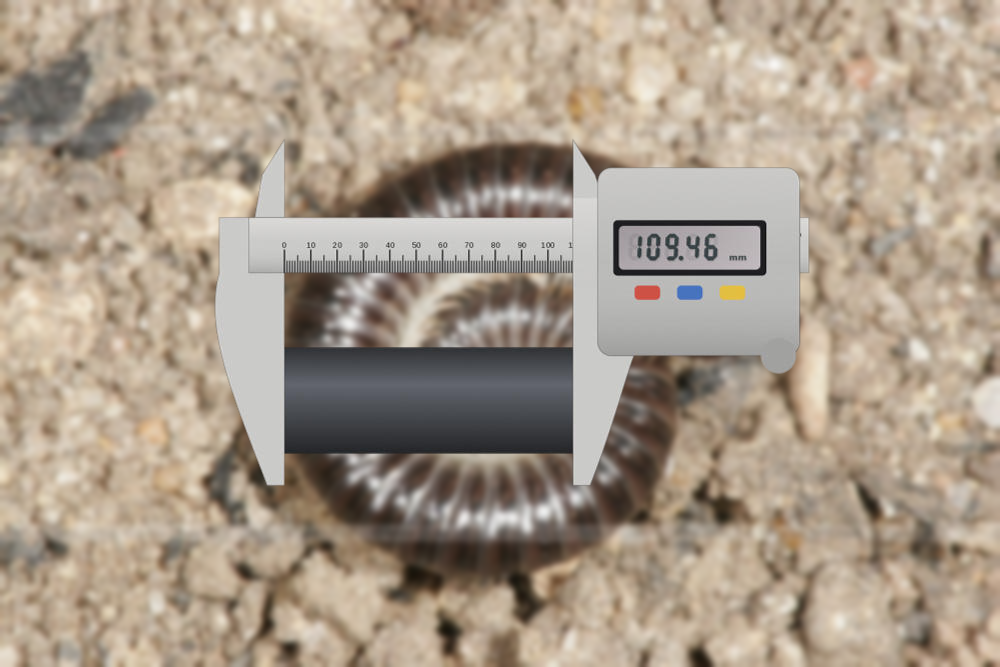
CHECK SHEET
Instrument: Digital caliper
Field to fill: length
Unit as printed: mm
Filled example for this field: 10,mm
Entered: 109.46,mm
